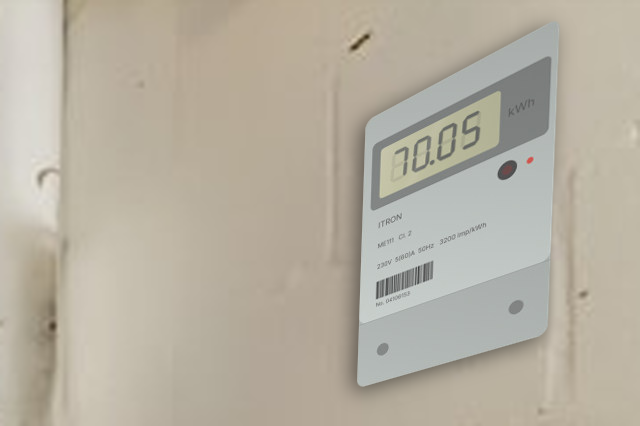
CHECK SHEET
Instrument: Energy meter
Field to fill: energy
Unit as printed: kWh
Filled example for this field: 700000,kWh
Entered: 70.05,kWh
